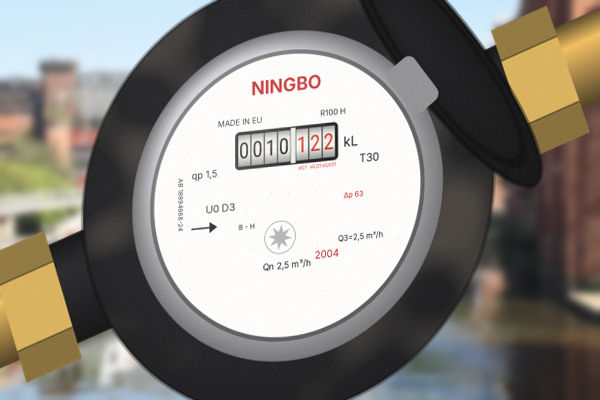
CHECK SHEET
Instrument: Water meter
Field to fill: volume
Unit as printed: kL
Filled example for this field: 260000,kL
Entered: 10.122,kL
